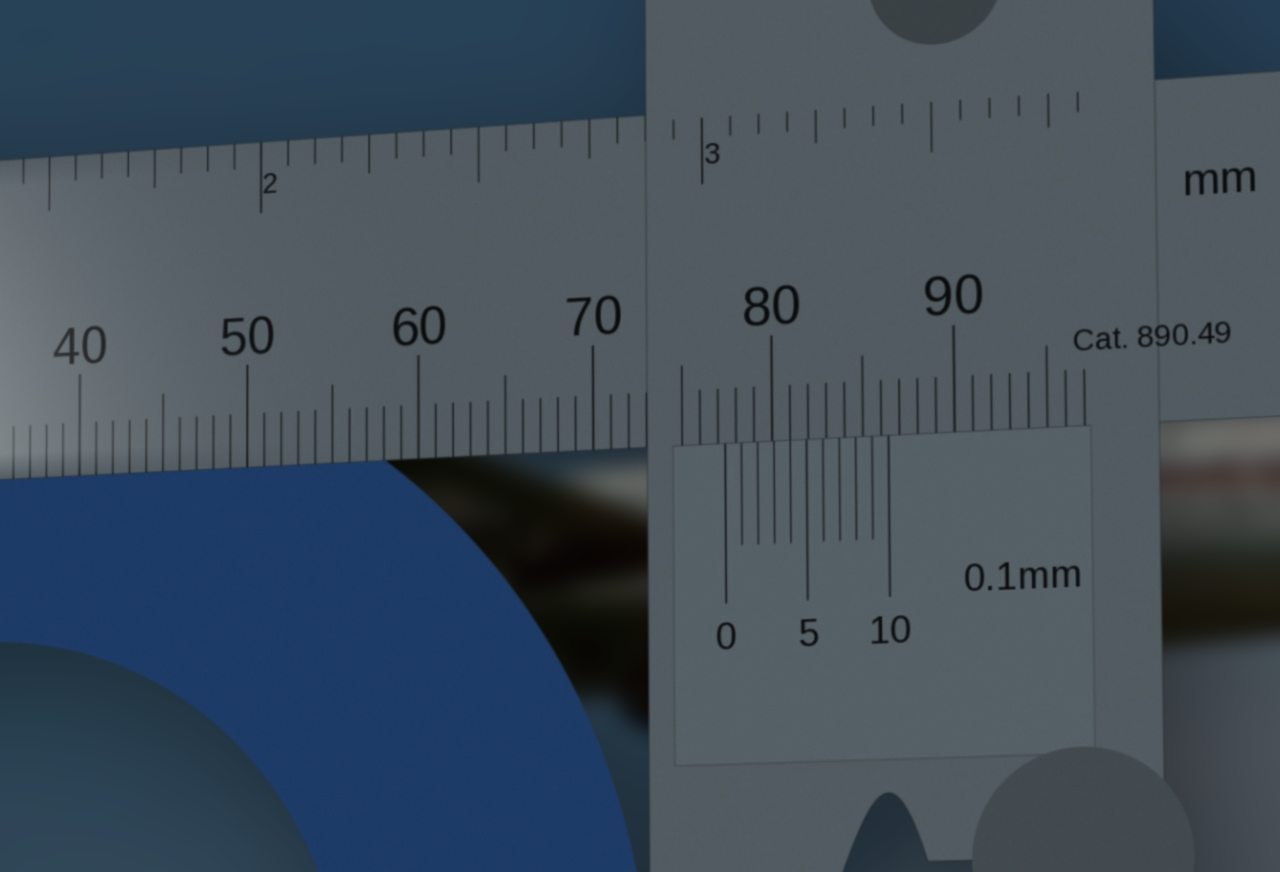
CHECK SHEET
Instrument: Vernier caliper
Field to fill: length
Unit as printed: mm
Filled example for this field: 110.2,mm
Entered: 77.4,mm
